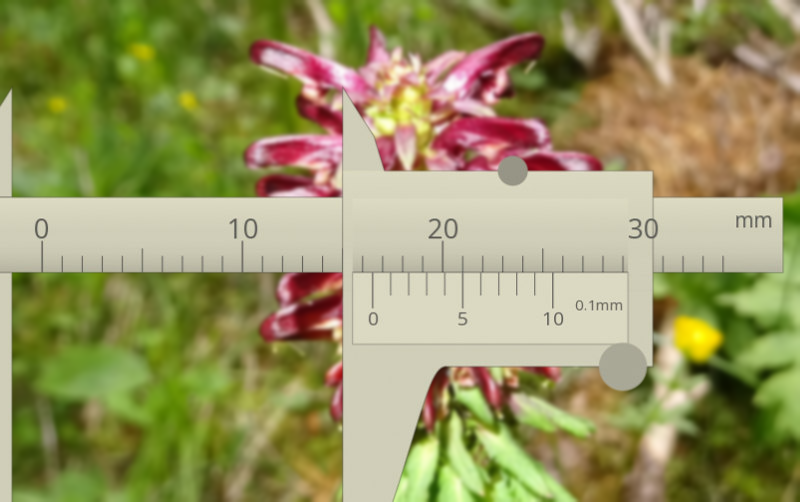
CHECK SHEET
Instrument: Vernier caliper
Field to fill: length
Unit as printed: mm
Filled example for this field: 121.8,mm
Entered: 16.5,mm
